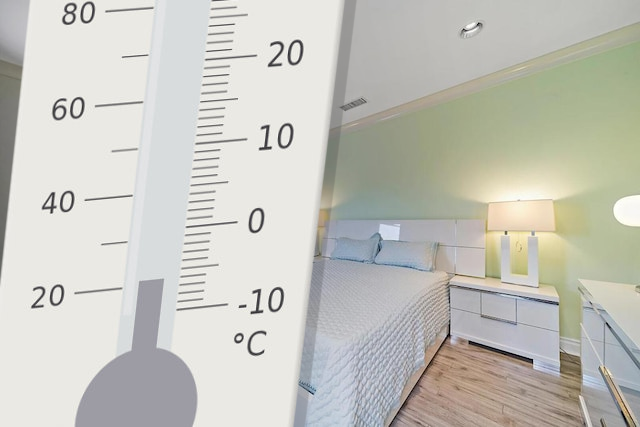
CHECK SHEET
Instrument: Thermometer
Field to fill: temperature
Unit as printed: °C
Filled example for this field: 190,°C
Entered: -6,°C
